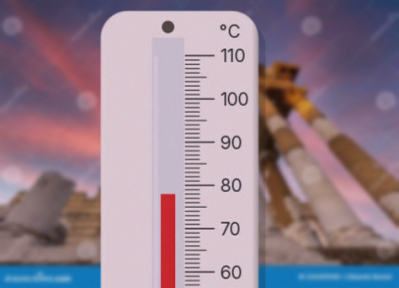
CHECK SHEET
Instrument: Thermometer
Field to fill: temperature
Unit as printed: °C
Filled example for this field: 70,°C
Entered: 78,°C
